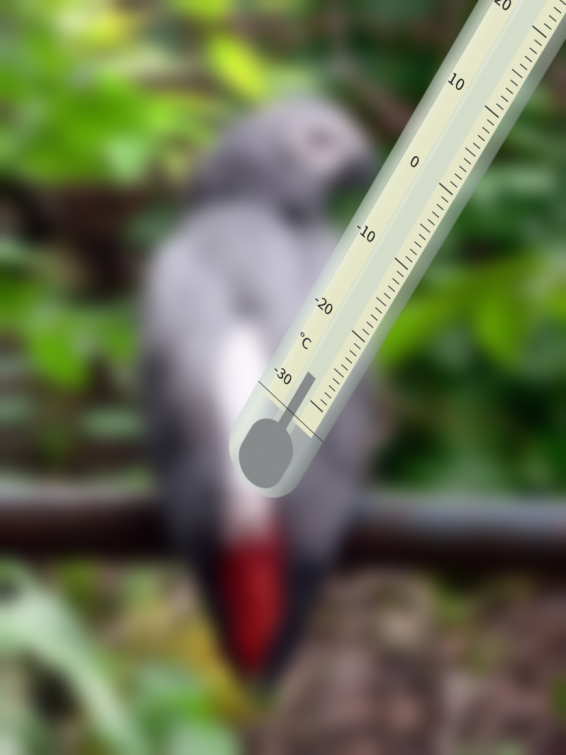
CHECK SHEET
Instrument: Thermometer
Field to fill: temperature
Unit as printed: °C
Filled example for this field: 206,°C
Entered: -27.5,°C
